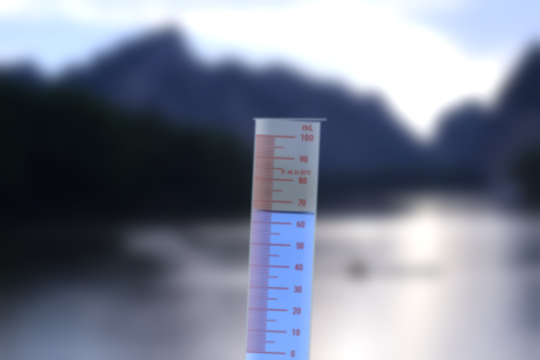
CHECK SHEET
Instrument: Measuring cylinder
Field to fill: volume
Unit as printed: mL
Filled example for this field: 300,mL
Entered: 65,mL
